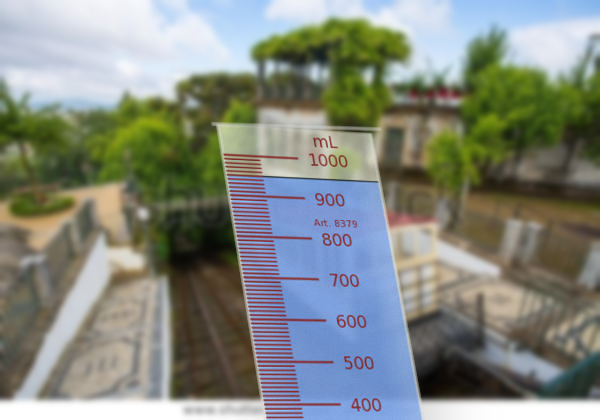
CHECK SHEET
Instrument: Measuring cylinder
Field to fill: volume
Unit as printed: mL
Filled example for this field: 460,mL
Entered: 950,mL
